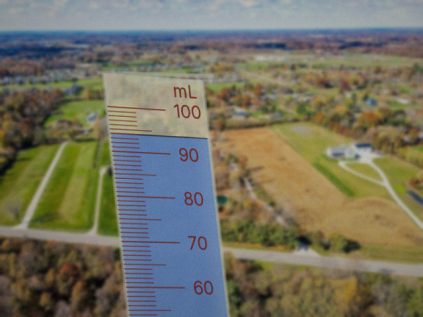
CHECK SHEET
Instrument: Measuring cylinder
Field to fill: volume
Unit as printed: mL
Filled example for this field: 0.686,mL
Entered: 94,mL
